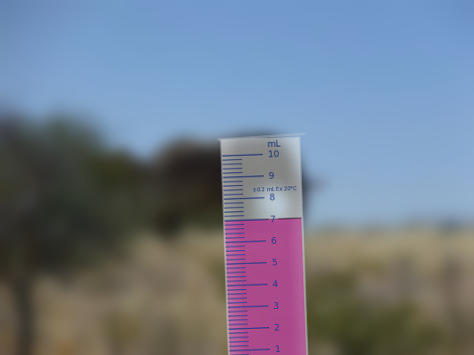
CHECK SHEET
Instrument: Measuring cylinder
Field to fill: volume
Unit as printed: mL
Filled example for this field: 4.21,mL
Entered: 7,mL
